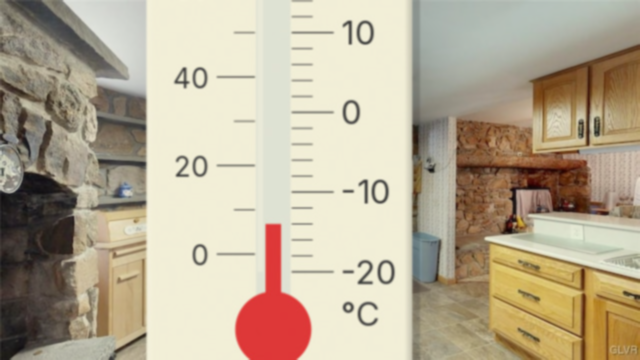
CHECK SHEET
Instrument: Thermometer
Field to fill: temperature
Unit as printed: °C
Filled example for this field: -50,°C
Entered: -14,°C
